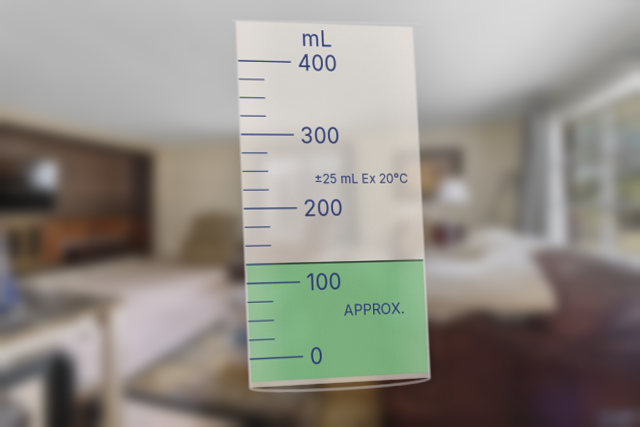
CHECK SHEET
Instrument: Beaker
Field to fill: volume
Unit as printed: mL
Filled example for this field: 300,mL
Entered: 125,mL
